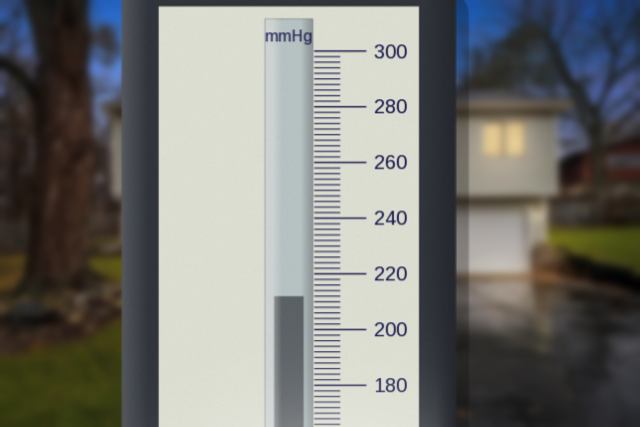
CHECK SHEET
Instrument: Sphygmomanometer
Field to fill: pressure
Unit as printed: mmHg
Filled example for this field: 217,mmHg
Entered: 212,mmHg
